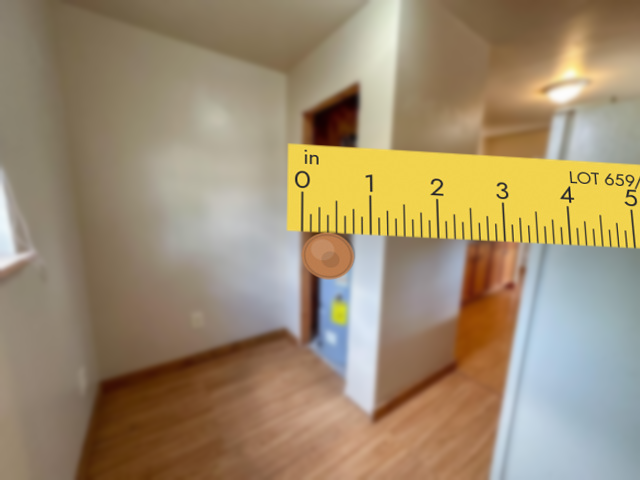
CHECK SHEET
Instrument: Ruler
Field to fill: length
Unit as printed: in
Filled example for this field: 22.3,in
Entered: 0.75,in
